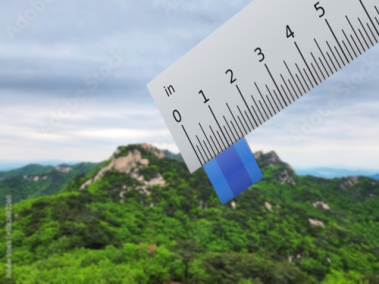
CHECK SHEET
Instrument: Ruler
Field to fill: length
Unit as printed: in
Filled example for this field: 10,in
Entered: 1.5,in
